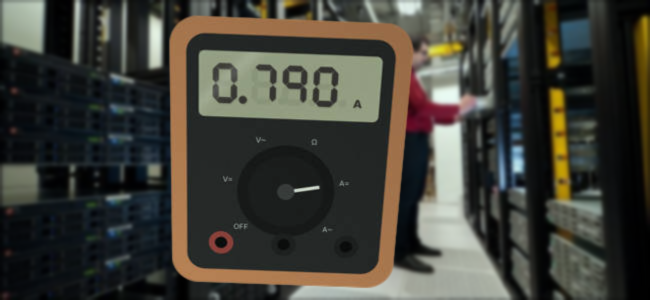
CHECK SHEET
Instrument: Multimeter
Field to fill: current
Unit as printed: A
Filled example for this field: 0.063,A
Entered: 0.790,A
